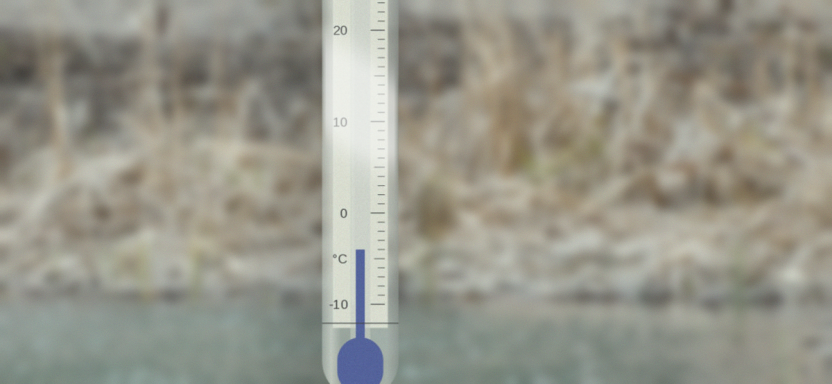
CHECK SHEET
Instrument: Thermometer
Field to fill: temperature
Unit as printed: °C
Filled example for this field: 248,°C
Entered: -4,°C
